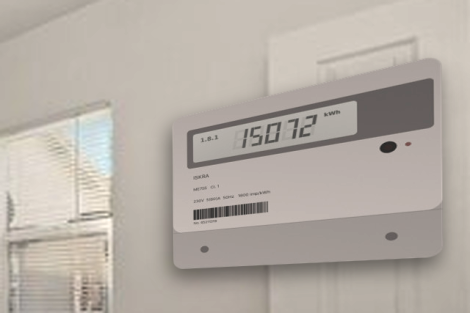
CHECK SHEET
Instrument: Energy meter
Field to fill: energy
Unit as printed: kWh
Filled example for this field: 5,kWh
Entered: 15072,kWh
